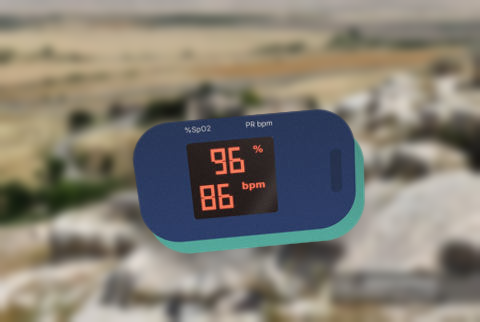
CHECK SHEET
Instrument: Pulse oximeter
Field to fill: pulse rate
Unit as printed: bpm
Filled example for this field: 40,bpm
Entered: 86,bpm
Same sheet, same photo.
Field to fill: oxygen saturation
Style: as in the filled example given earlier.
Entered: 96,%
